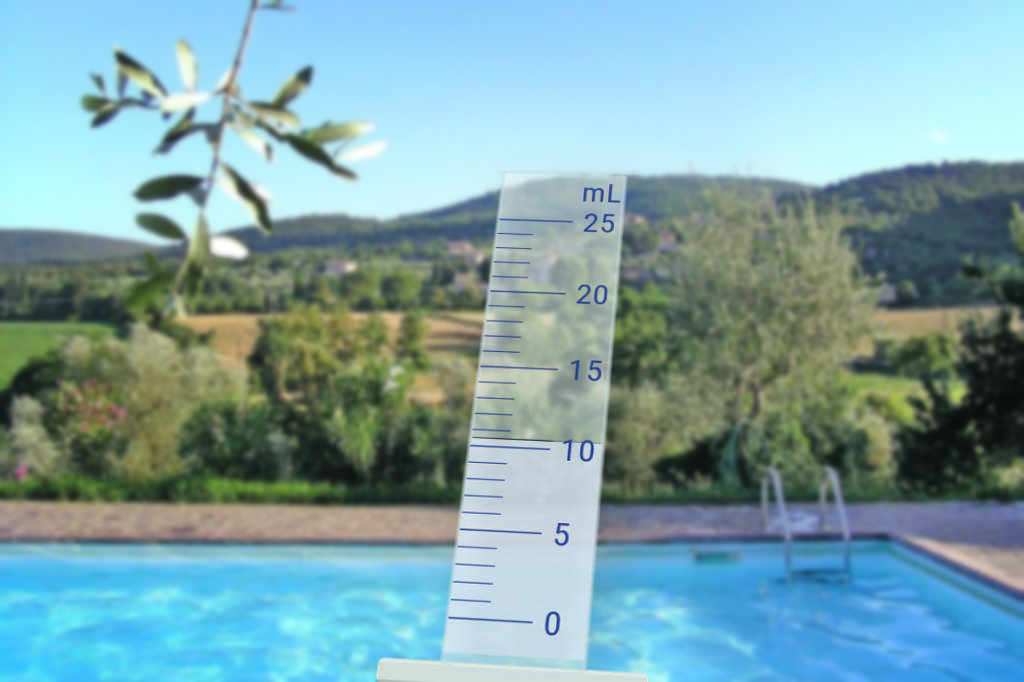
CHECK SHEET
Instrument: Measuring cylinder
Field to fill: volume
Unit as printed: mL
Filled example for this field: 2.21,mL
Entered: 10.5,mL
